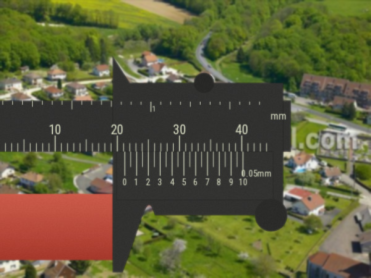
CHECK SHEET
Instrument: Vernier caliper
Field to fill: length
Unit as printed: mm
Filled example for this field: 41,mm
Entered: 21.2,mm
